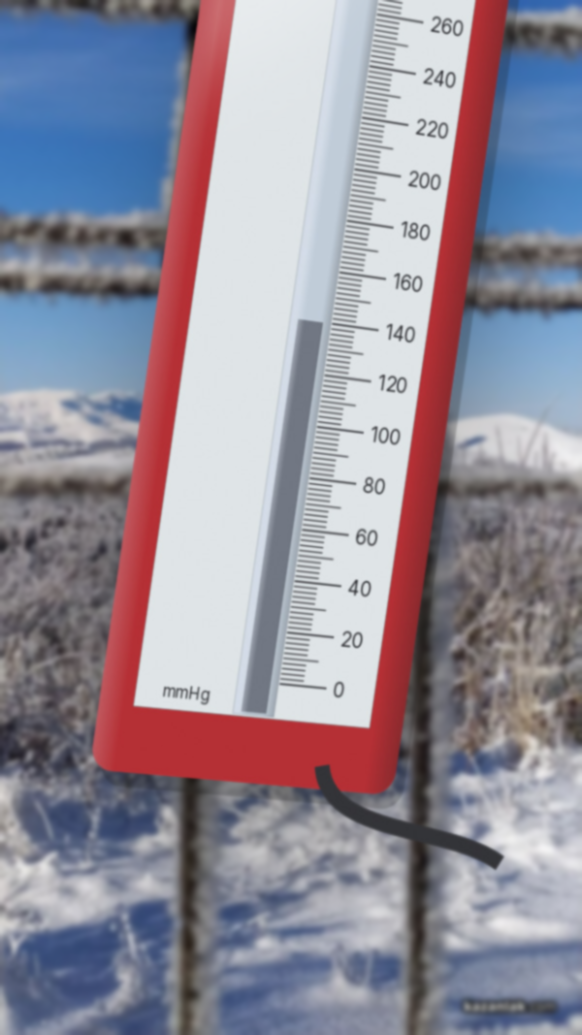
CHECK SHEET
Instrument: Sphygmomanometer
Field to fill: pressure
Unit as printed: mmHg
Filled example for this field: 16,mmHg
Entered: 140,mmHg
